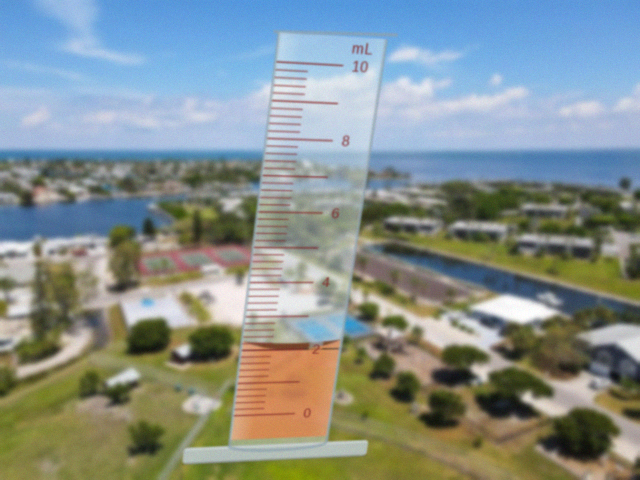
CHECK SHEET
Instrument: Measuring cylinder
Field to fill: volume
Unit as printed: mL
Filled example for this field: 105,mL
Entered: 2,mL
